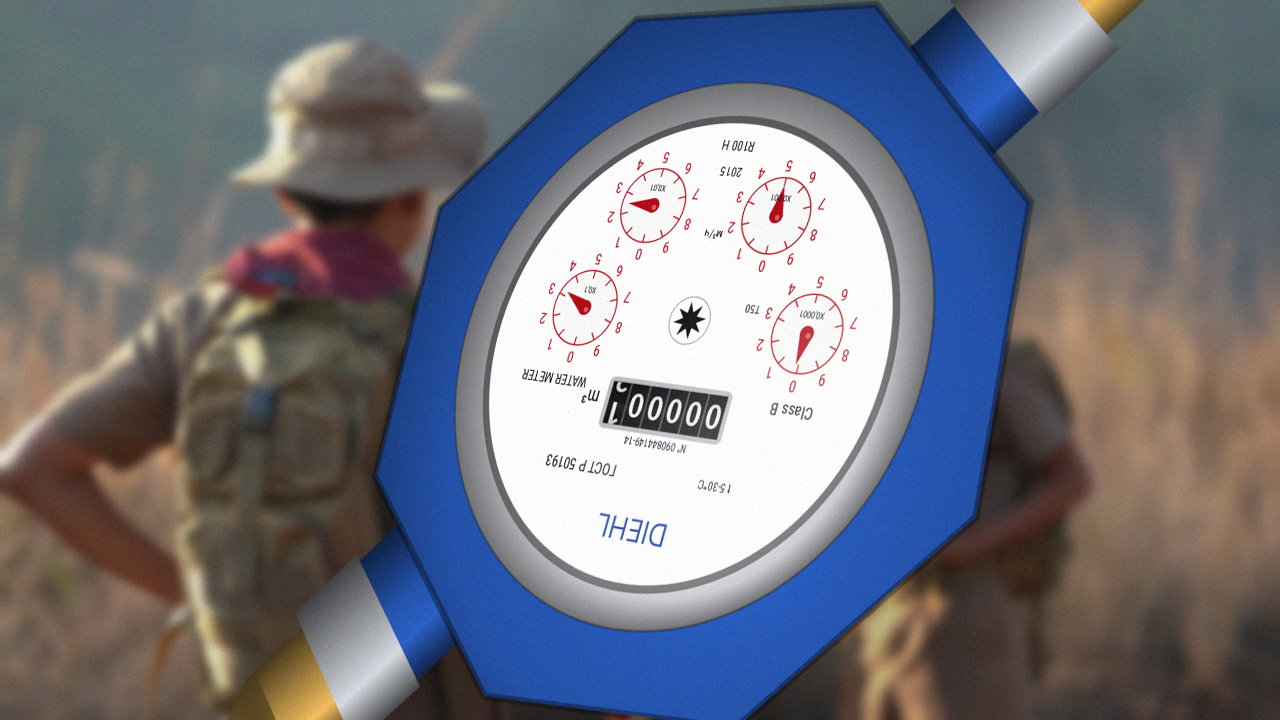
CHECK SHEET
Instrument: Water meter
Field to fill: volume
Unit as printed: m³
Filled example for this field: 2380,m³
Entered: 1.3250,m³
